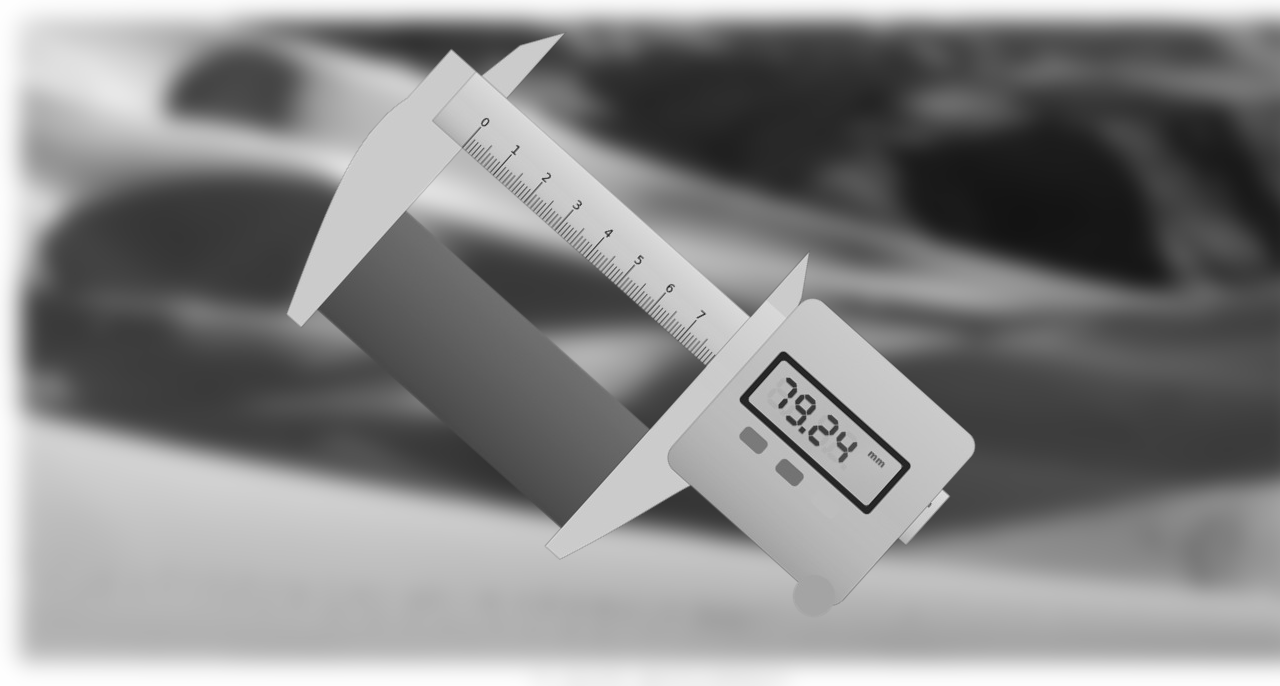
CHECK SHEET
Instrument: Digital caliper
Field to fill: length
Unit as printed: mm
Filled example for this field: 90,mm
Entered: 79.24,mm
